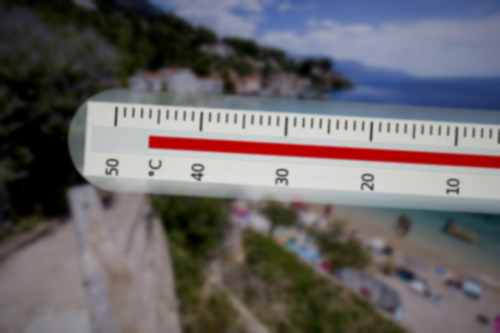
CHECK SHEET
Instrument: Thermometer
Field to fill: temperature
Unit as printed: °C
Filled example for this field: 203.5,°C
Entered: 46,°C
